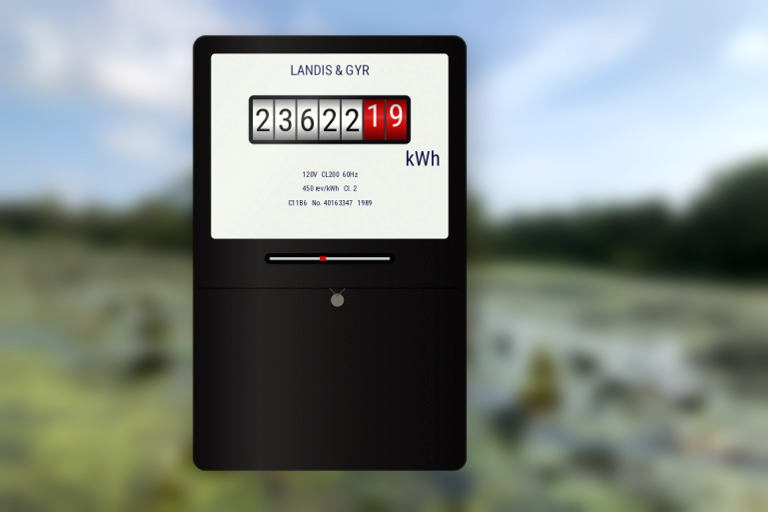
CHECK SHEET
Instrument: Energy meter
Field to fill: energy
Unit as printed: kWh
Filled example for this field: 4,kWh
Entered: 23622.19,kWh
